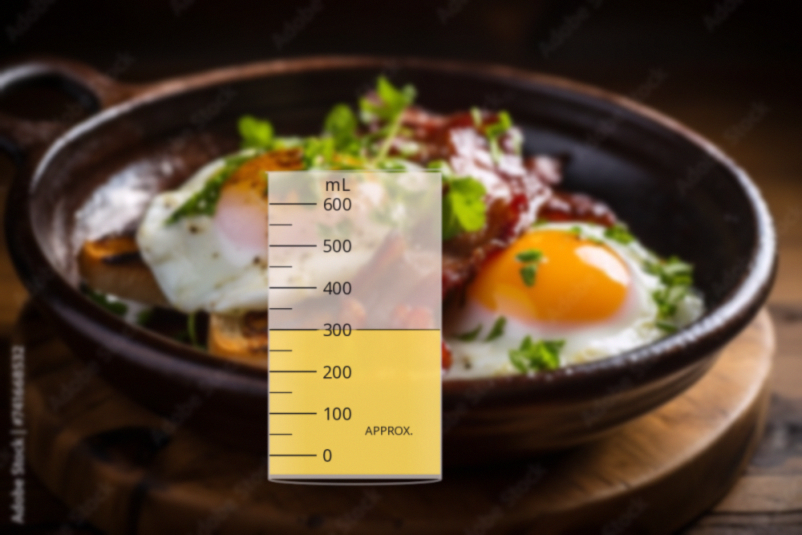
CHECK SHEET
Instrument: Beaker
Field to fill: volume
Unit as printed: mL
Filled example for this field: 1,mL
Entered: 300,mL
